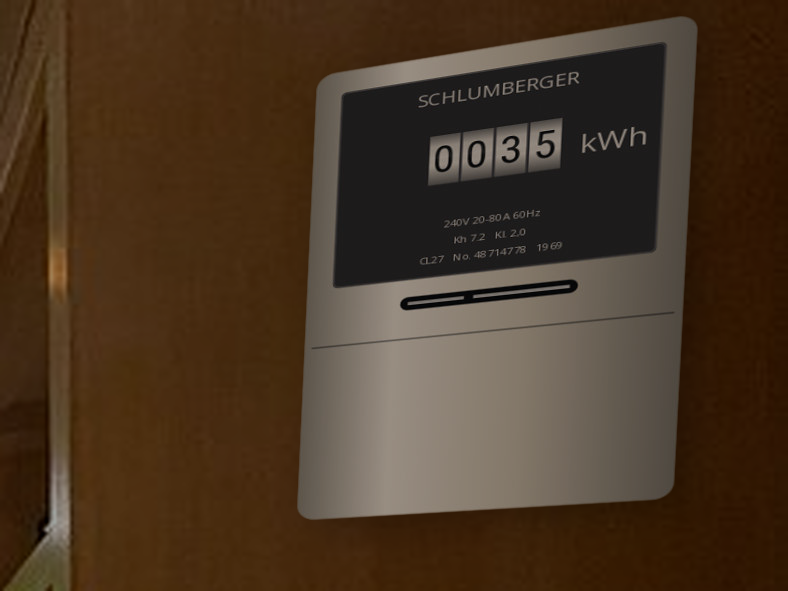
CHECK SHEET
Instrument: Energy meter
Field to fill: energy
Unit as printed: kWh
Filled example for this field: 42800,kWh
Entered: 35,kWh
